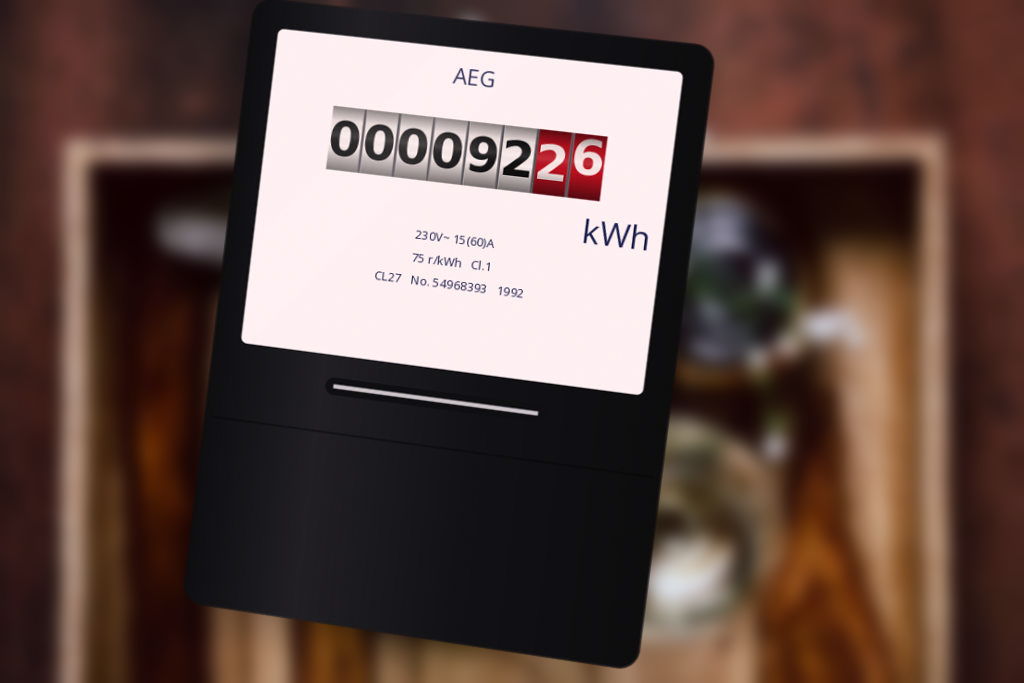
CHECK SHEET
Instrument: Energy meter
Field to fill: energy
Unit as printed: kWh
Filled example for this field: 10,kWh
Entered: 92.26,kWh
